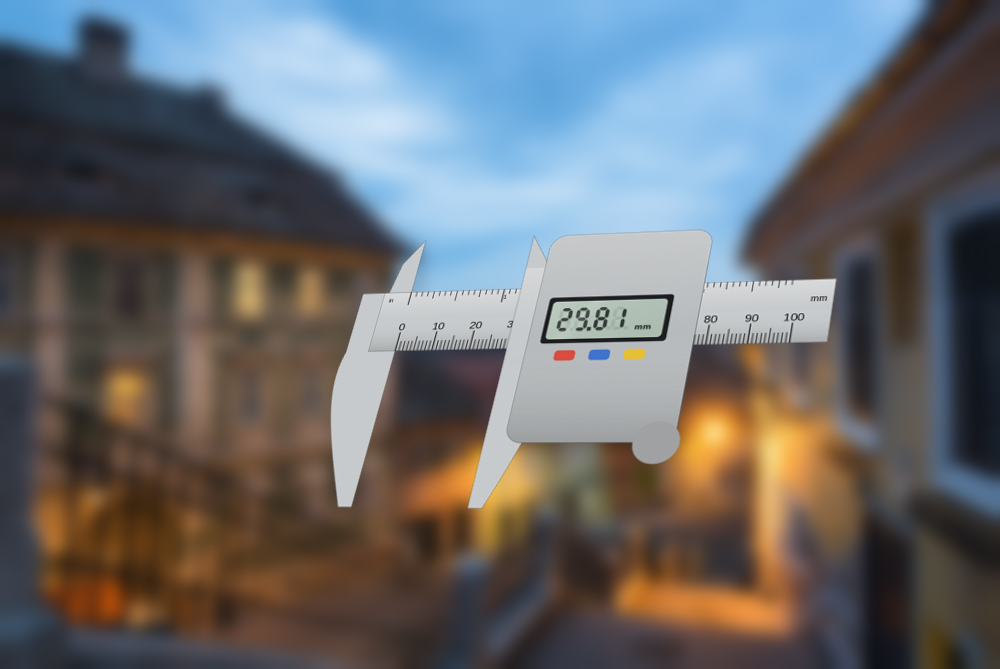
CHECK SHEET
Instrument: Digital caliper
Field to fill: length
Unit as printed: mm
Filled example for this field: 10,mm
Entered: 29.81,mm
